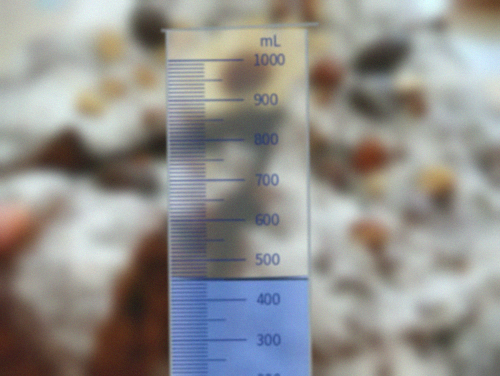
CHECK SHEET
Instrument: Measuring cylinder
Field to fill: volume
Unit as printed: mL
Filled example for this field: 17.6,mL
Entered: 450,mL
